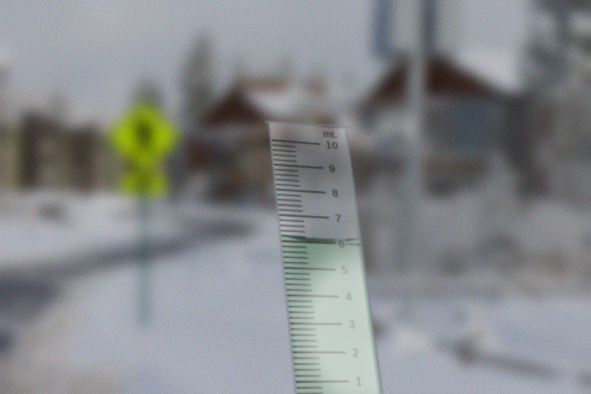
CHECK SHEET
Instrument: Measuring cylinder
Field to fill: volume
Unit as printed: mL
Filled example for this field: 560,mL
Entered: 6,mL
